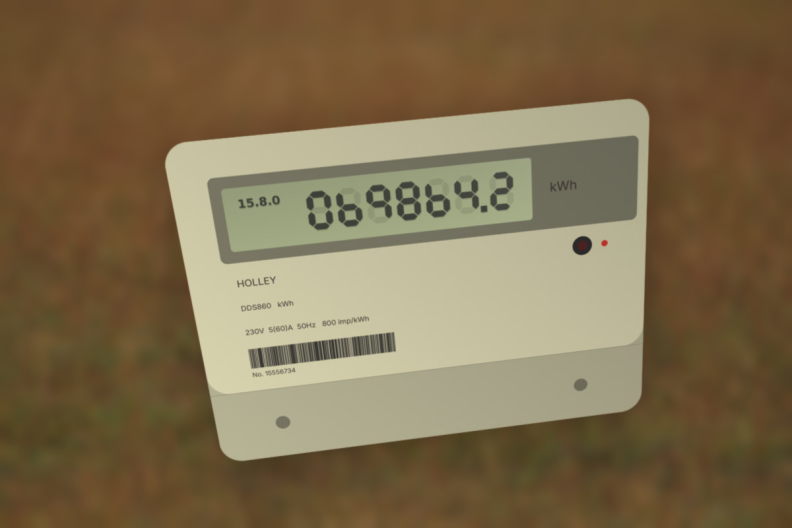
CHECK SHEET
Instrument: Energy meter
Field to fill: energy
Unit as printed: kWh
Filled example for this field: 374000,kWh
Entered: 69864.2,kWh
